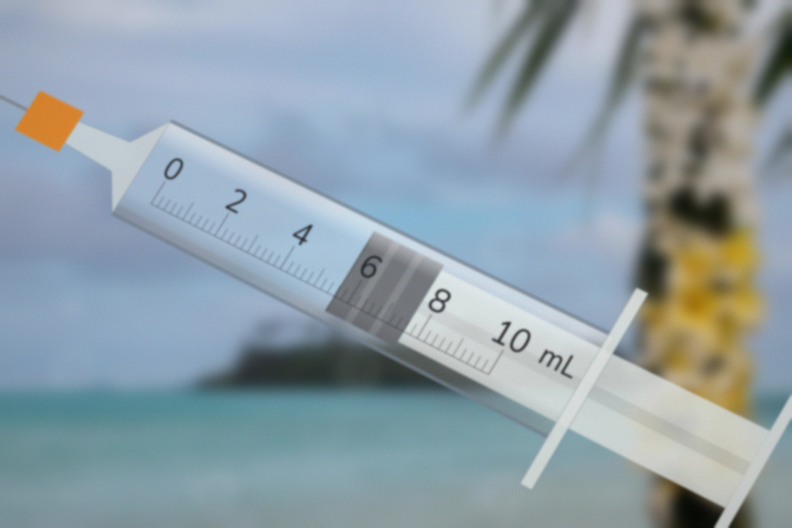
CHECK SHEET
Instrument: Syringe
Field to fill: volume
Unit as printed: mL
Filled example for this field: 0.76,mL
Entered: 5.6,mL
